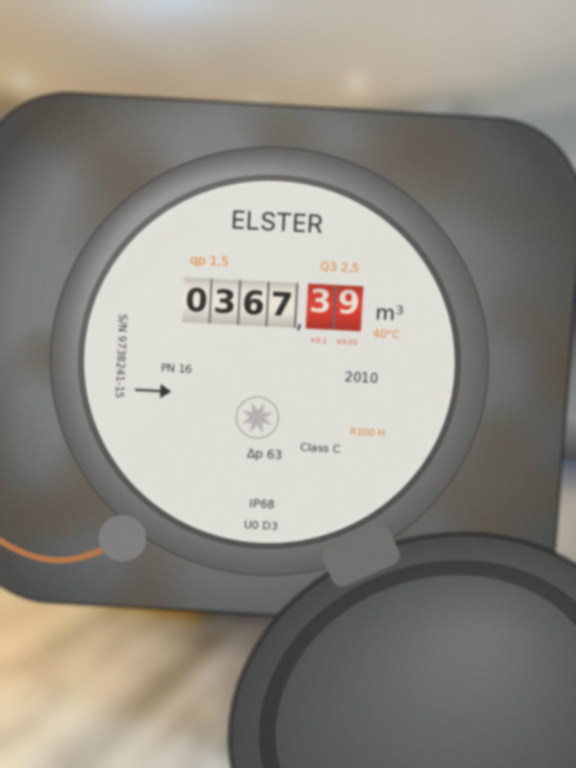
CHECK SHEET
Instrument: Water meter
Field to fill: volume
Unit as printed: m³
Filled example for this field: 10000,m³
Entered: 367.39,m³
